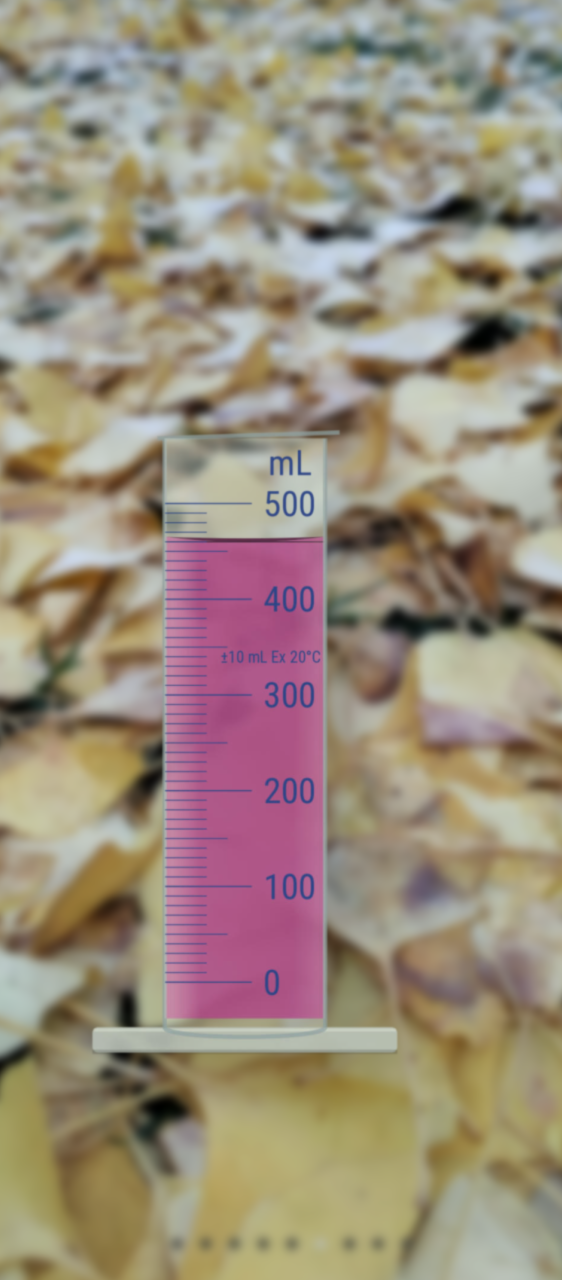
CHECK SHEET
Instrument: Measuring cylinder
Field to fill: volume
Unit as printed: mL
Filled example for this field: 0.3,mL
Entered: 460,mL
